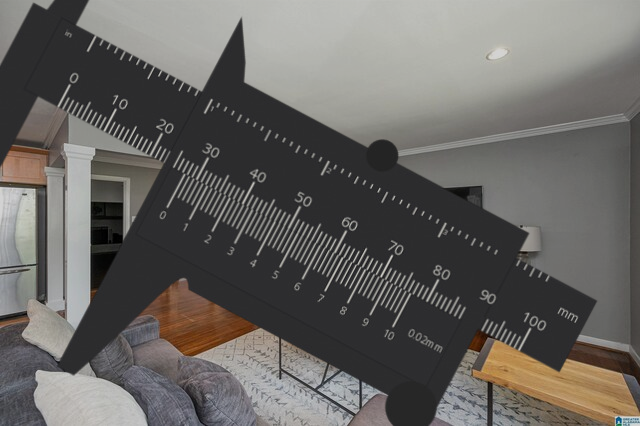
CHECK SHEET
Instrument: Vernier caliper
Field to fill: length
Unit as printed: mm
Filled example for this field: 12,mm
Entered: 27.5,mm
